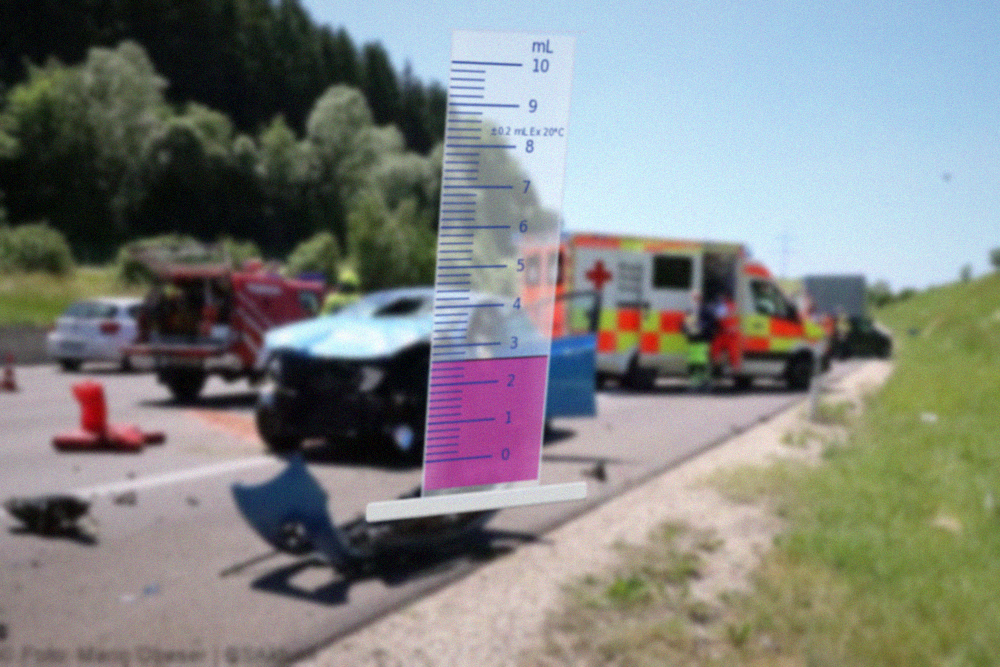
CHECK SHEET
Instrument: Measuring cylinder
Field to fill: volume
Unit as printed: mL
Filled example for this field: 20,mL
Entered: 2.6,mL
